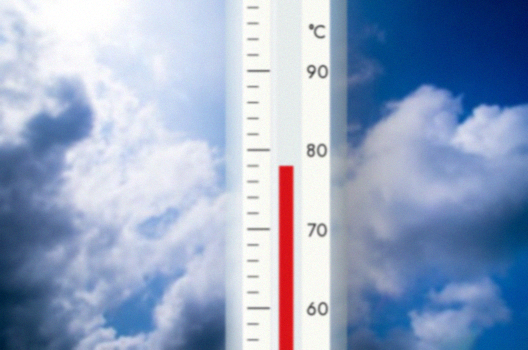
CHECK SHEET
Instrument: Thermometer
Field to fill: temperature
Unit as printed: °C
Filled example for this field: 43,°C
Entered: 78,°C
